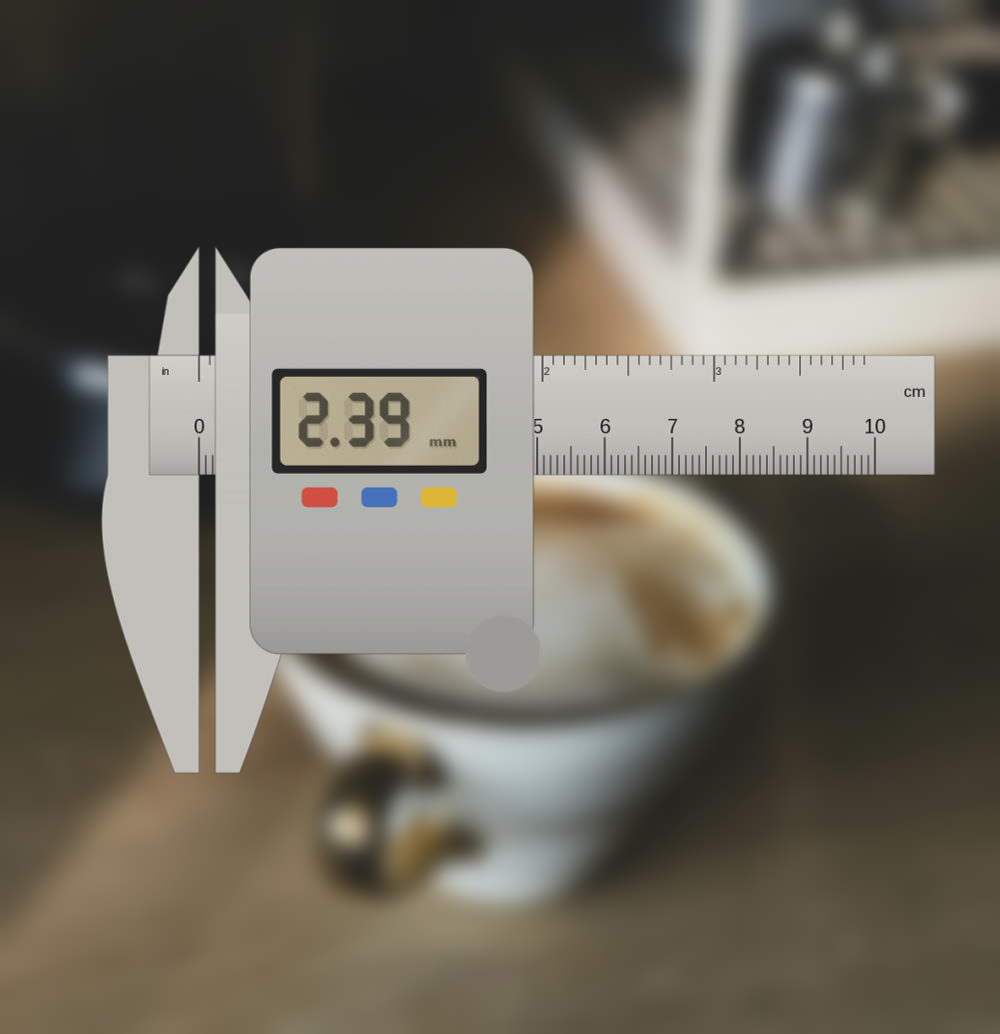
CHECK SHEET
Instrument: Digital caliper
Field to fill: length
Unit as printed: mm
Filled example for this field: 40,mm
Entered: 2.39,mm
